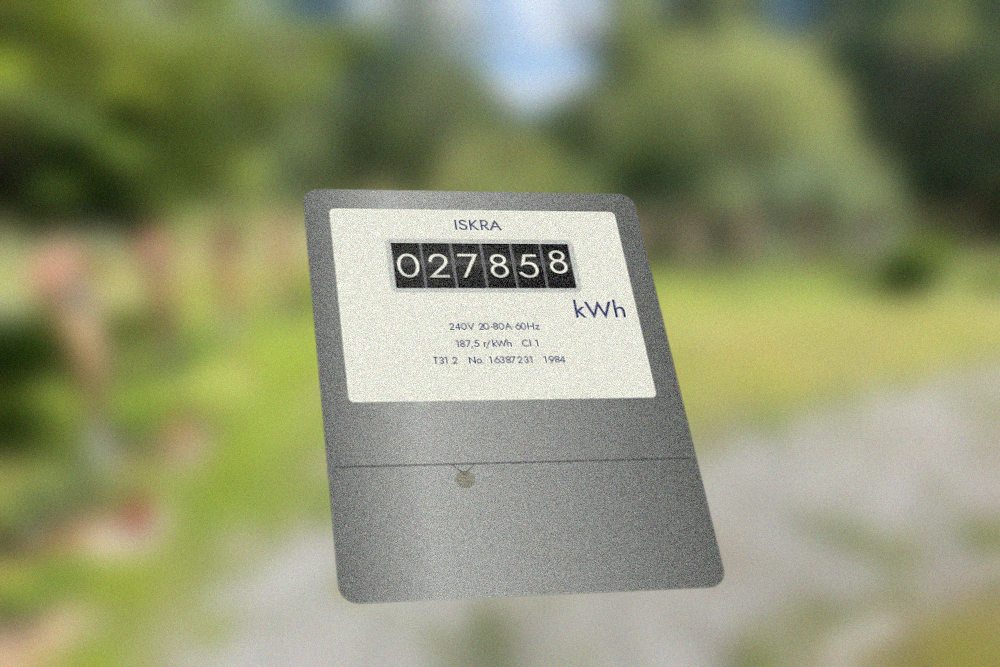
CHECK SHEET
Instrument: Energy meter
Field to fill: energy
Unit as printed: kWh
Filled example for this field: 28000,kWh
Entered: 27858,kWh
